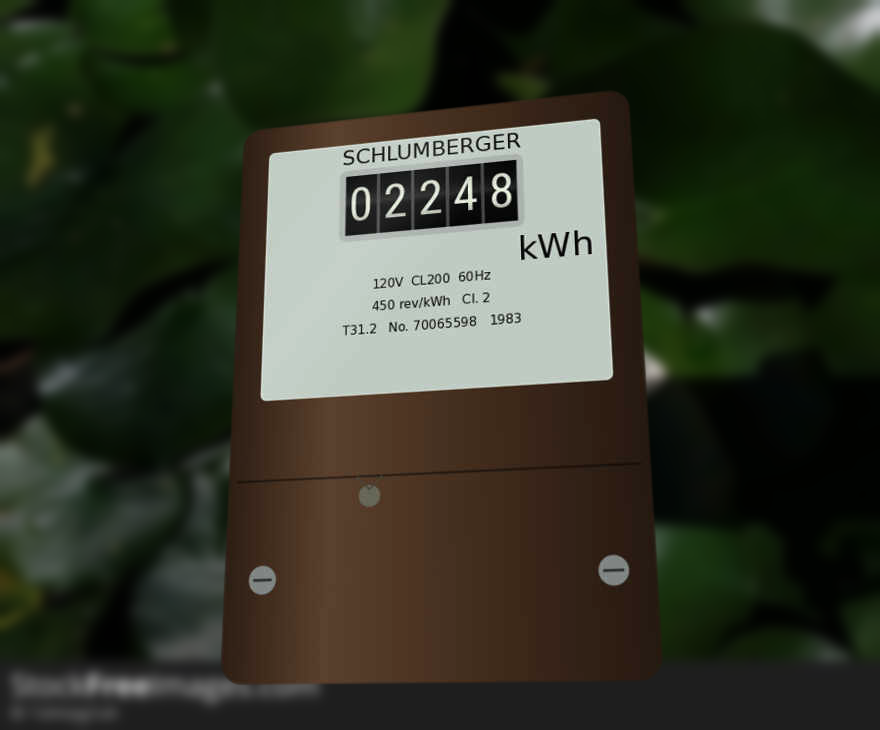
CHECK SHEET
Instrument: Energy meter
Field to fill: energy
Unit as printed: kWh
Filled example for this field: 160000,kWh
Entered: 2248,kWh
